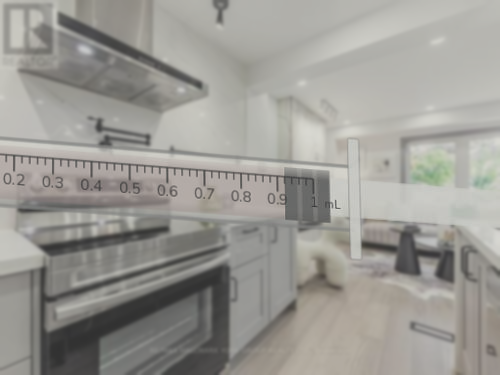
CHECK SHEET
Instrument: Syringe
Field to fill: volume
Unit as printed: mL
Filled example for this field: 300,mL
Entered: 0.92,mL
